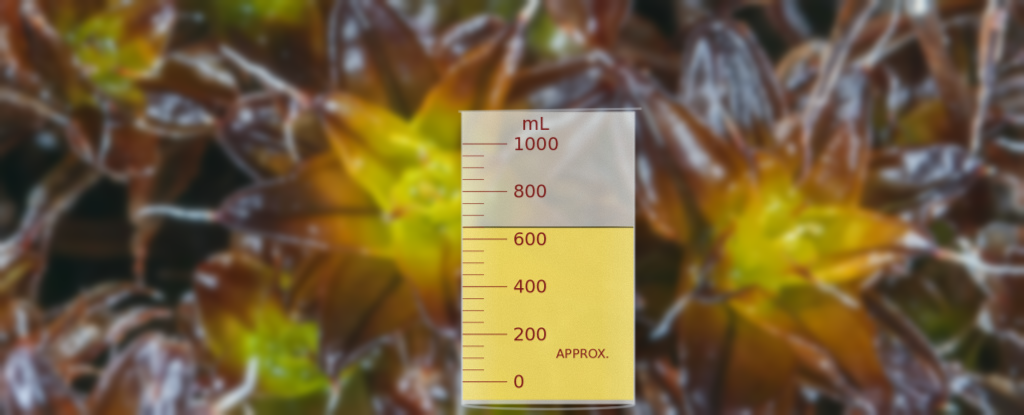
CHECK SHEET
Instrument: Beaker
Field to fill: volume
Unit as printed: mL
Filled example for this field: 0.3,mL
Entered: 650,mL
